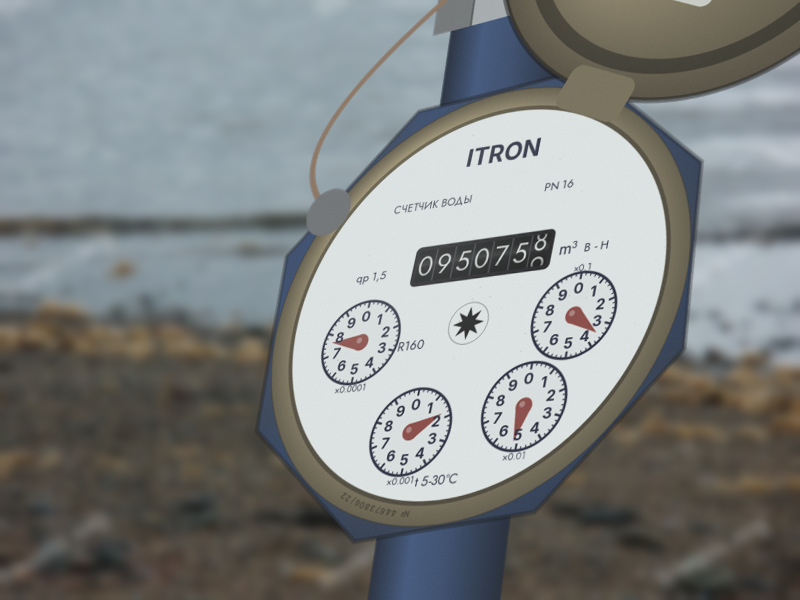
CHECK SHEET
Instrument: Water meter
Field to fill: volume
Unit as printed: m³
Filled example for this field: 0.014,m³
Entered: 950758.3517,m³
